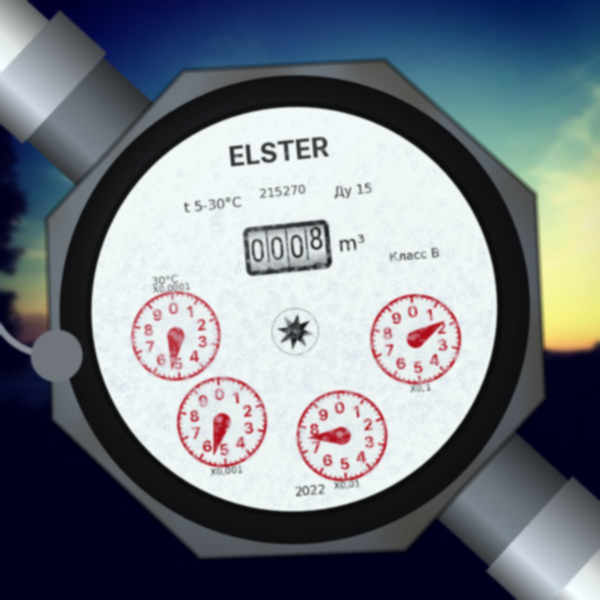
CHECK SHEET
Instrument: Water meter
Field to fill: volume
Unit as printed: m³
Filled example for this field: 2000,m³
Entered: 8.1755,m³
